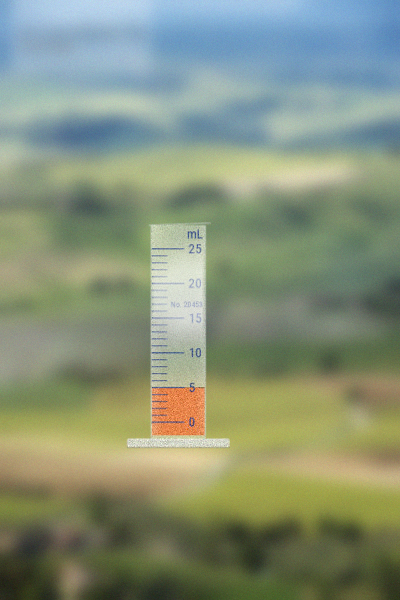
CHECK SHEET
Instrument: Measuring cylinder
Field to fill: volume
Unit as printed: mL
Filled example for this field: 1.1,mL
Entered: 5,mL
